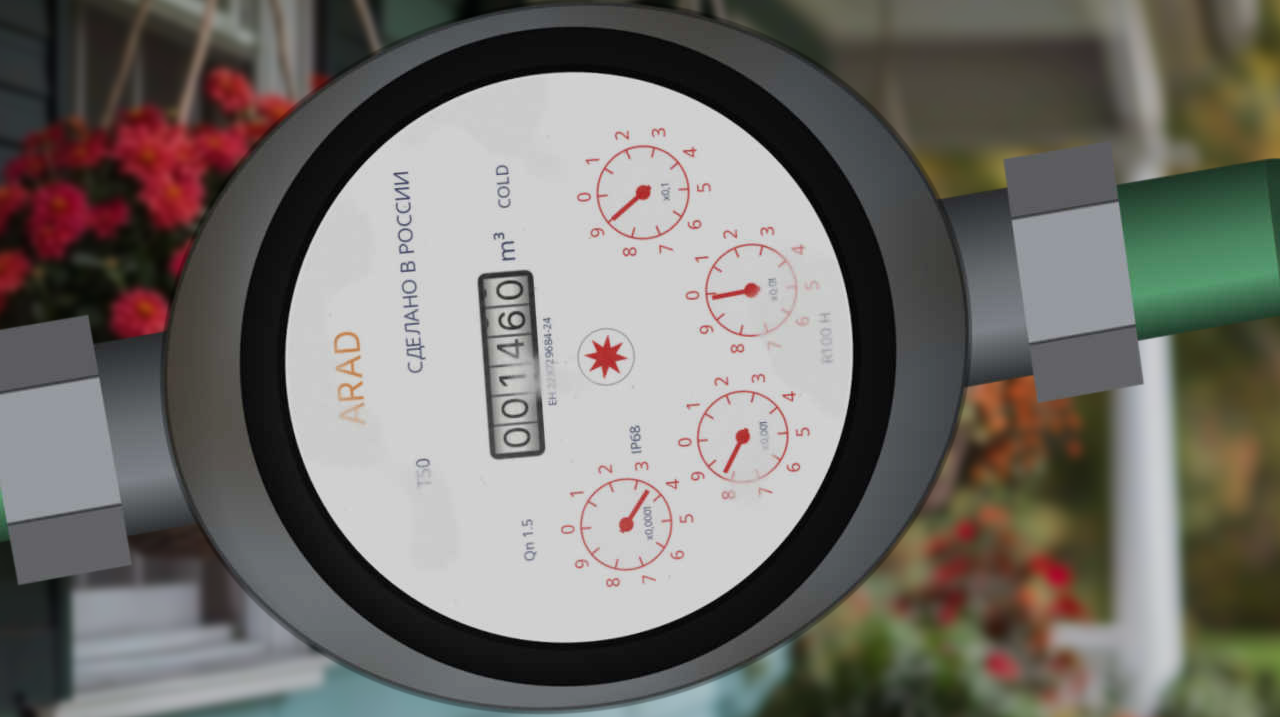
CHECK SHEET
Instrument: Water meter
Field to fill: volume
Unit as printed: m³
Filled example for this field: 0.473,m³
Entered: 1459.8983,m³
